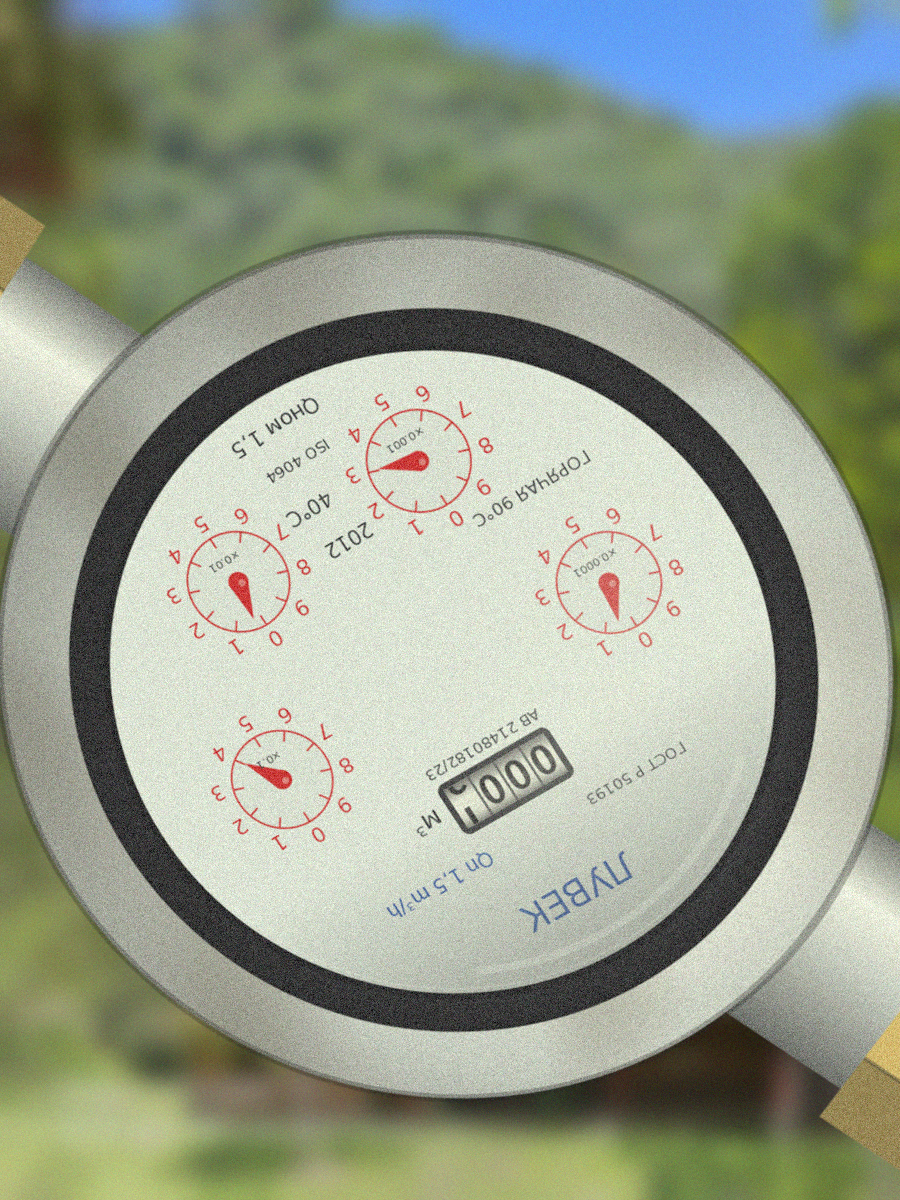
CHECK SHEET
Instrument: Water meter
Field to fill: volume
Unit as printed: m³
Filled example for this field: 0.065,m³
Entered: 1.4030,m³
